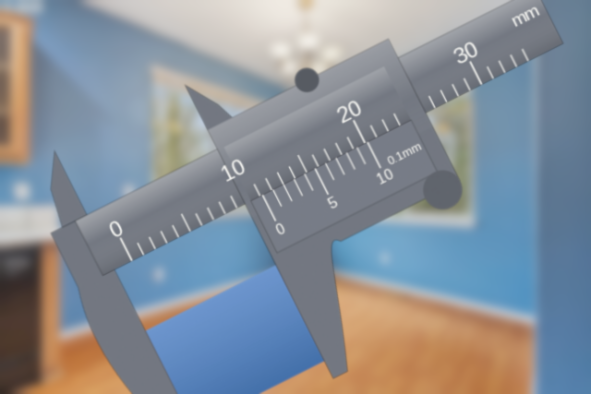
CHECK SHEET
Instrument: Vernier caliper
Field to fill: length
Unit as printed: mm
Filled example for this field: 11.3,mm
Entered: 11.2,mm
